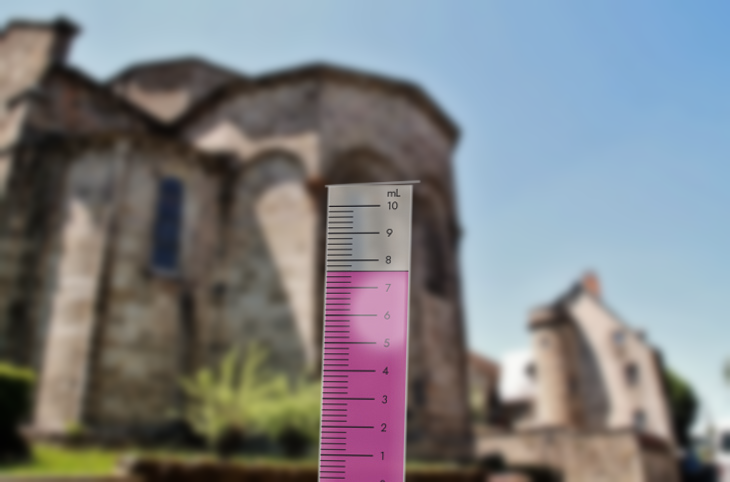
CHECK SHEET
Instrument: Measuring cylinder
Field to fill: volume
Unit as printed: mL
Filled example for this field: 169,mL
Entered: 7.6,mL
